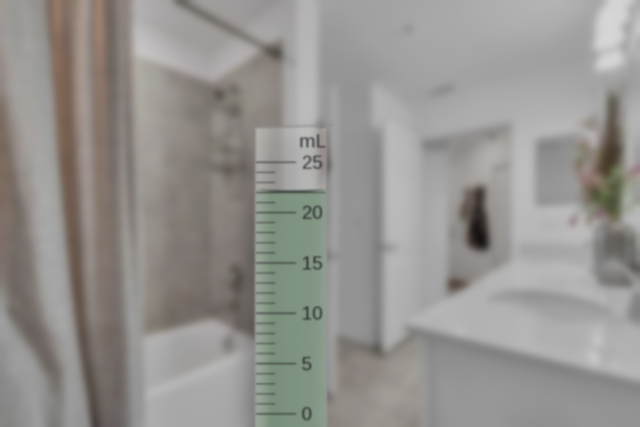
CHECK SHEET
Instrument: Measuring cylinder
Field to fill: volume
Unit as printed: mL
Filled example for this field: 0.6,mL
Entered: 22,mL
